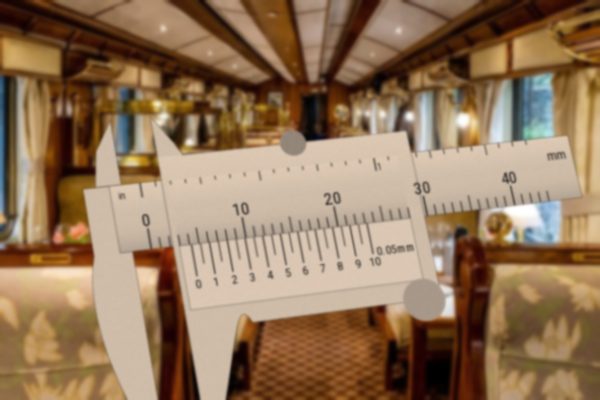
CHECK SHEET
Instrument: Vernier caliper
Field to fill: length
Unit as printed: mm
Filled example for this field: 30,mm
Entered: 4.2,mm
